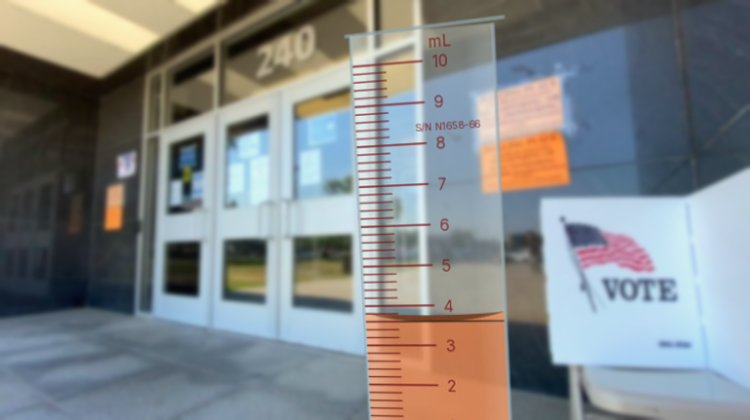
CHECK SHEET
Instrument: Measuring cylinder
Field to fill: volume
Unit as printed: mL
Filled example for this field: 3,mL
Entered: 3.6,mL
